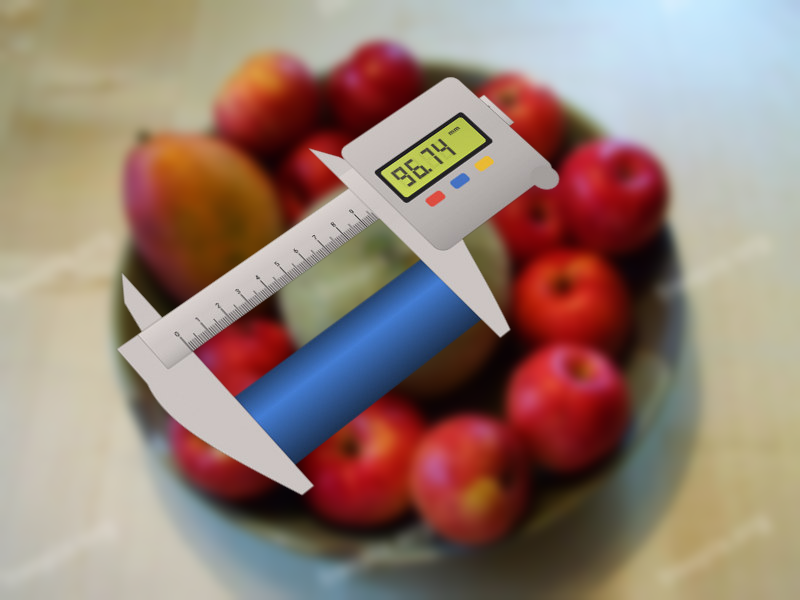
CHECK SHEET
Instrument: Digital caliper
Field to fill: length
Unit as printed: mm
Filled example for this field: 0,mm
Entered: 96.74,mm
